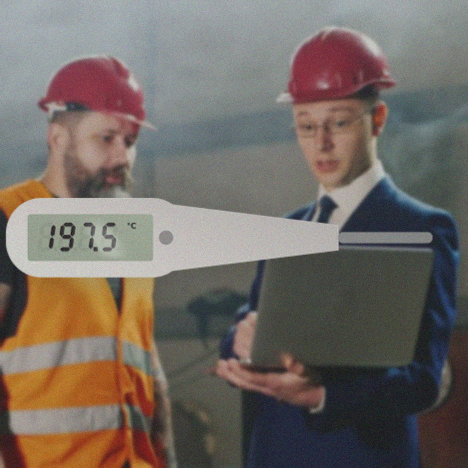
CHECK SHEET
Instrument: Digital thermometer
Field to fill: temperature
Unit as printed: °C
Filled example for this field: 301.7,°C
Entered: 197.5,°C
